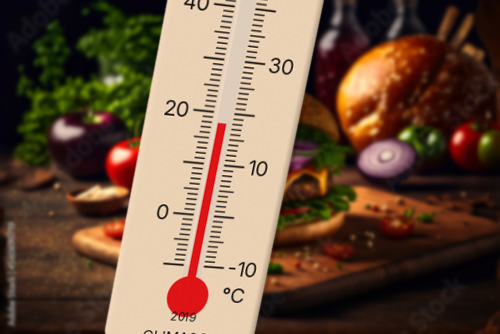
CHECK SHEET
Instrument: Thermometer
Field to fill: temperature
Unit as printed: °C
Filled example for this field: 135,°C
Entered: 18,°C
